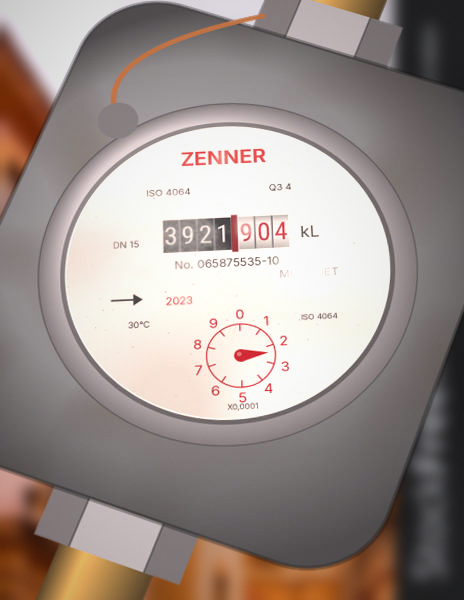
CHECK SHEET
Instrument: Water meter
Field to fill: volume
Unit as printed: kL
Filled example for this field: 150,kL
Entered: 3921.9042,kL
